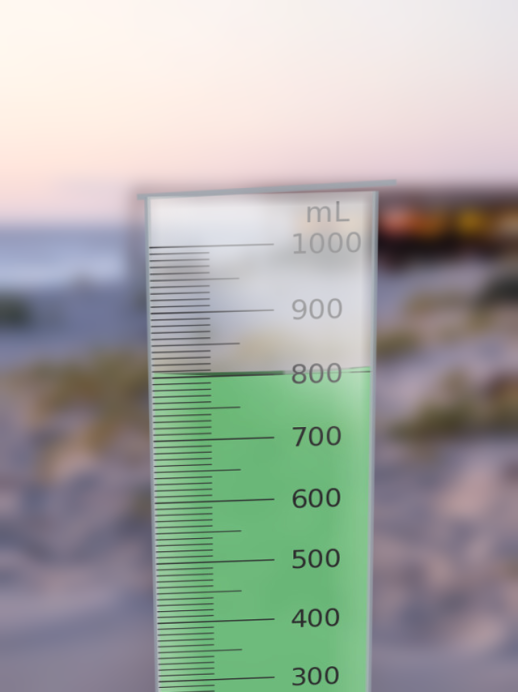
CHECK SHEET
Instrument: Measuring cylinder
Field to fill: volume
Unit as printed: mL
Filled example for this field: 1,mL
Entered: 800,mL
